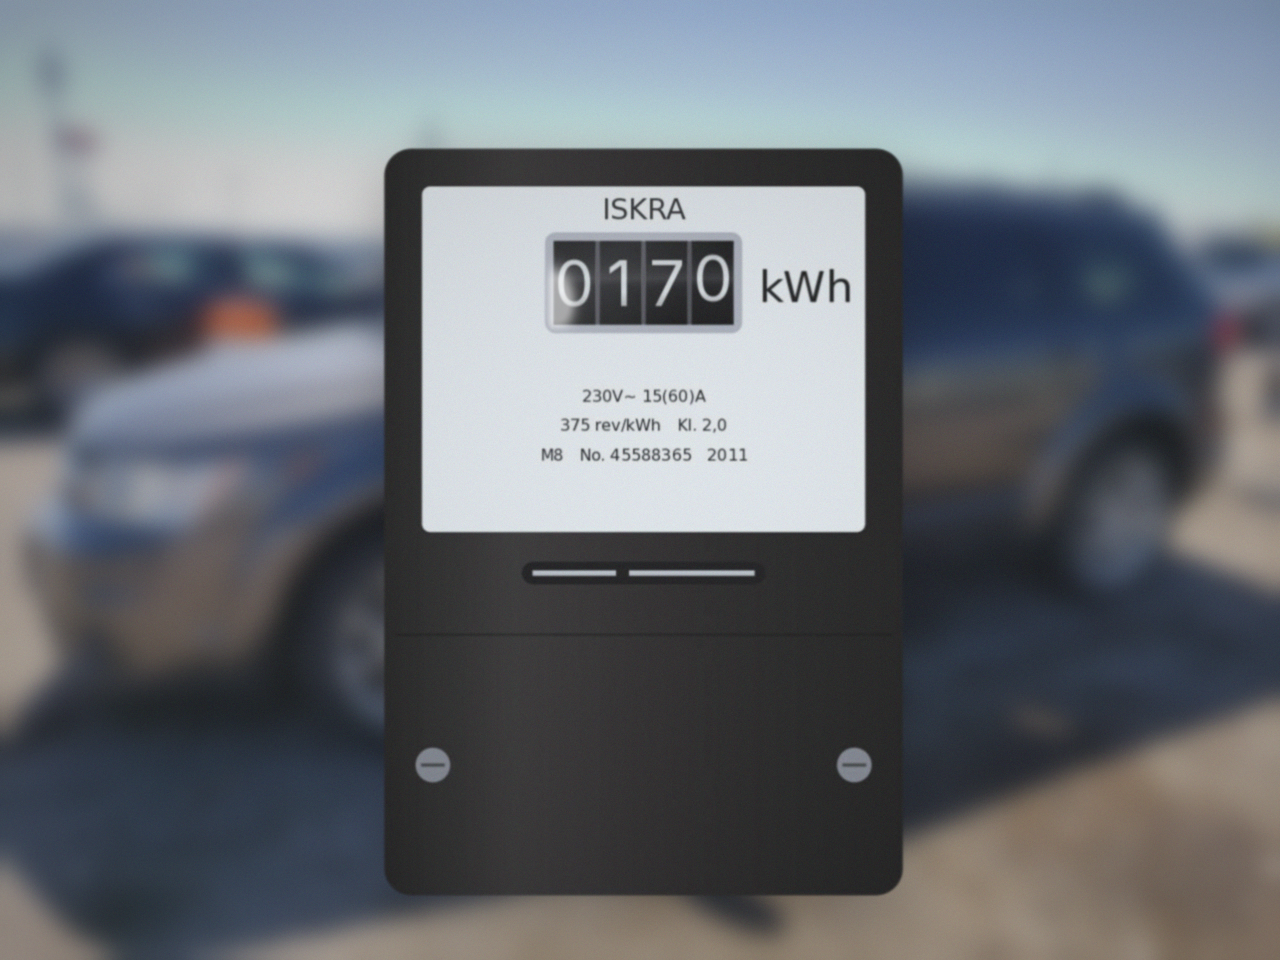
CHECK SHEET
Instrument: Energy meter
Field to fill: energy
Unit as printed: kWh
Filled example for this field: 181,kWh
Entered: 170,kWh
